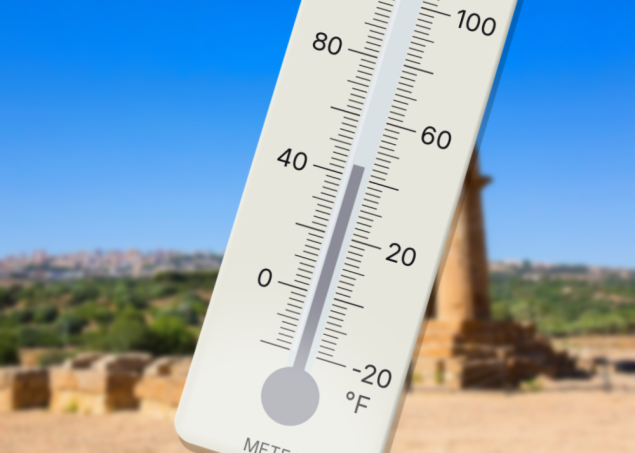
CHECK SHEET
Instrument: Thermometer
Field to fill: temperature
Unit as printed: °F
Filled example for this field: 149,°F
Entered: 44,°F
